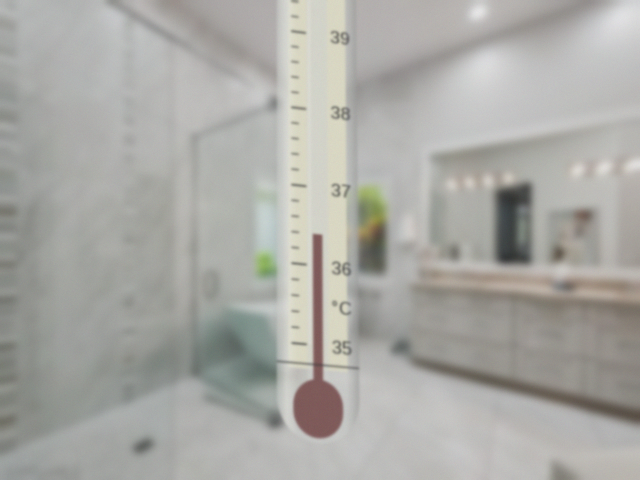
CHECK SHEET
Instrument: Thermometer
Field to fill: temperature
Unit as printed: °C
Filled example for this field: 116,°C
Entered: 36.4,°C
